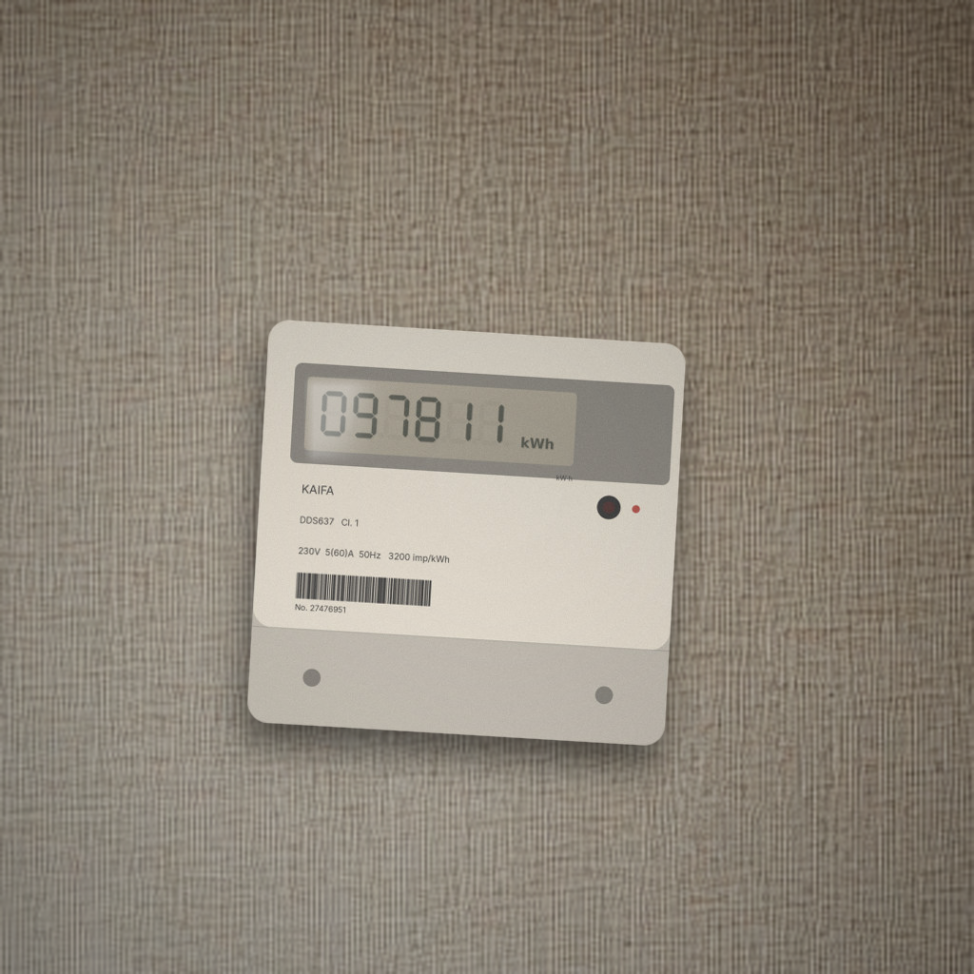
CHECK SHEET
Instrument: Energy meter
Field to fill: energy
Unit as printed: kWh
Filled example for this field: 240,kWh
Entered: 97811,kWh
